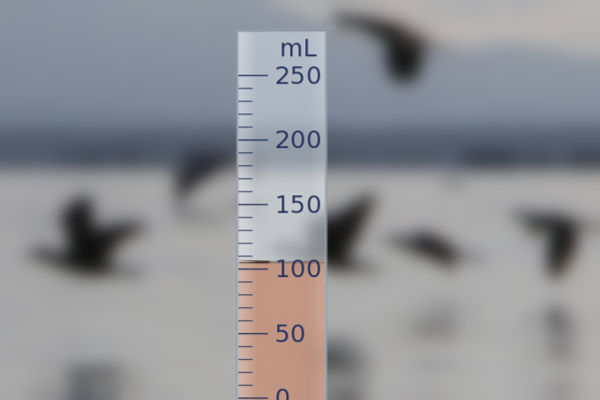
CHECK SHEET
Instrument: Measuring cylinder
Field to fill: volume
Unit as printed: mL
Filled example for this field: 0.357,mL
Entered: 105,mL
